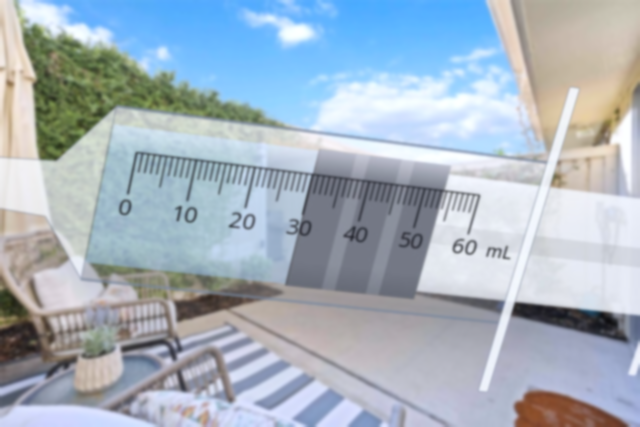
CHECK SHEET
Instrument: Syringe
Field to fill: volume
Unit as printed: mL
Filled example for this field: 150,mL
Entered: 30,mL
